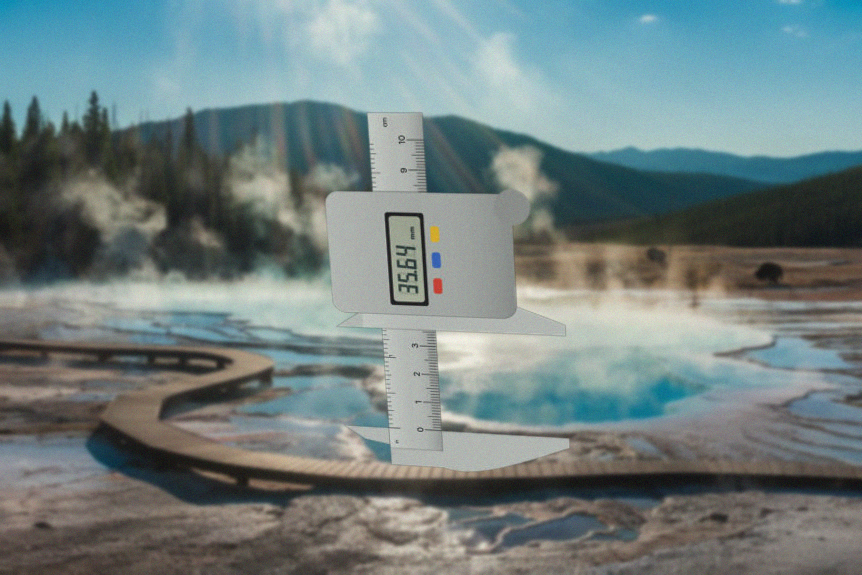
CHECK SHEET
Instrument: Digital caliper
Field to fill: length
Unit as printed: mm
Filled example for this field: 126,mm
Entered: 35.64,mm
